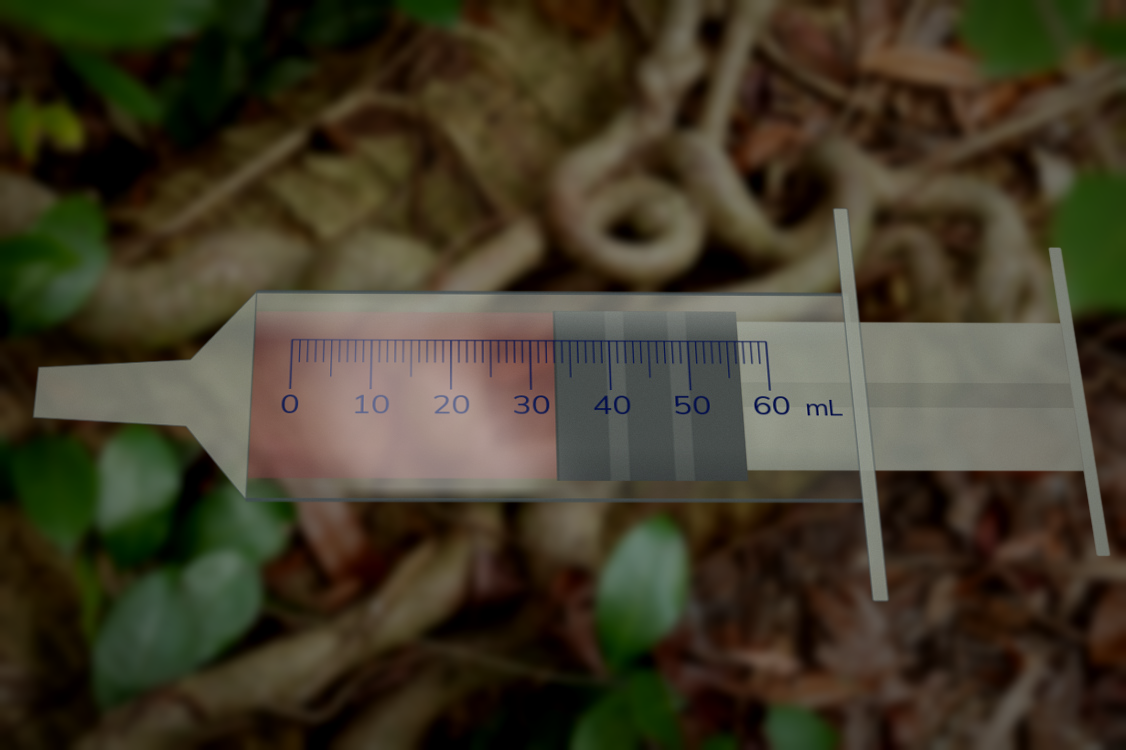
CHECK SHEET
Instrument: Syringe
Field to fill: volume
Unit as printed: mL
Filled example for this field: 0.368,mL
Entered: 33,mL
